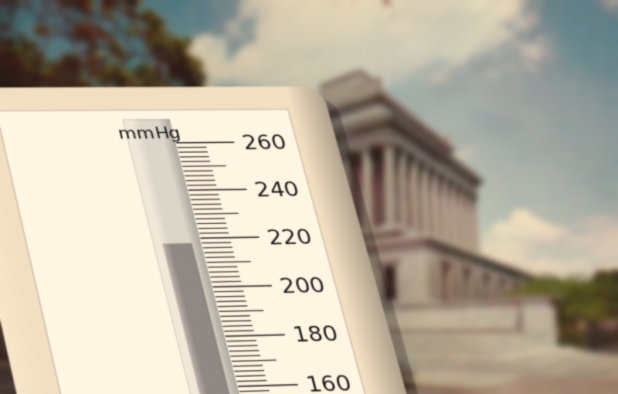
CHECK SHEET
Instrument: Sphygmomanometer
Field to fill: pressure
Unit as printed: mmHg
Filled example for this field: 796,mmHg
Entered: 218,mmHg
